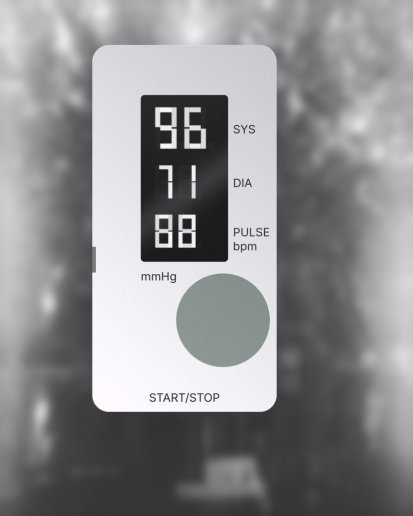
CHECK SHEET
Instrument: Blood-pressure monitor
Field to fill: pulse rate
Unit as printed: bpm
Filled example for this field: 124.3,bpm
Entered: 88,bpm
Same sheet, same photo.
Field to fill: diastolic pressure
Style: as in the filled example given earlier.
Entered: 71,mmHg
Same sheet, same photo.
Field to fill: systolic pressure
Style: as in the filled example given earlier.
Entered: 96,mmHg
